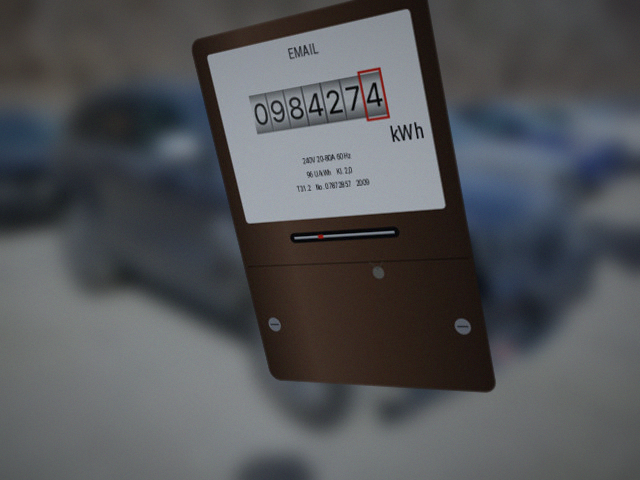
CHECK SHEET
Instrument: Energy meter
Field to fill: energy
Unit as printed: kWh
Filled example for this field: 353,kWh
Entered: 98427.4,kWh
